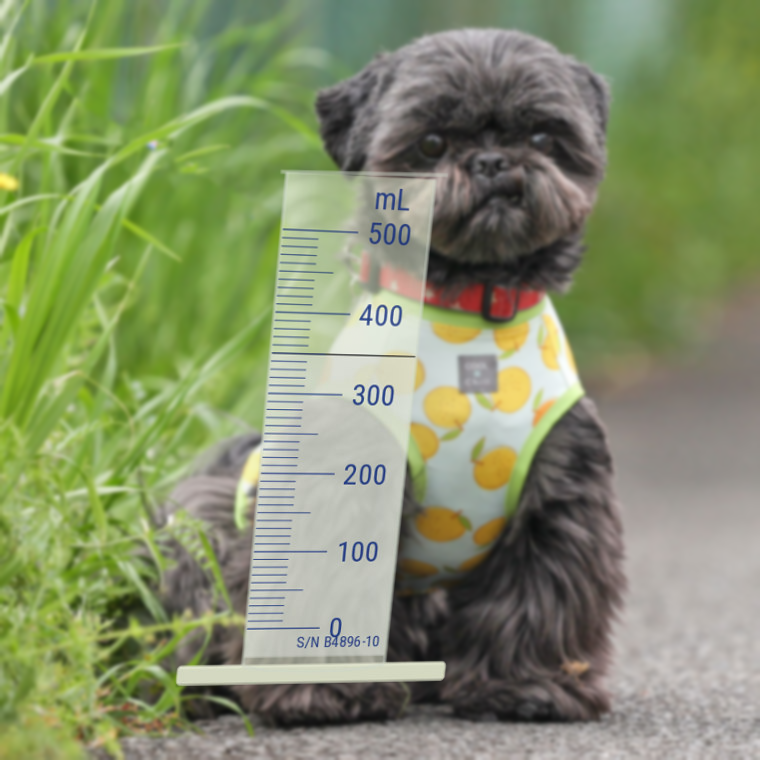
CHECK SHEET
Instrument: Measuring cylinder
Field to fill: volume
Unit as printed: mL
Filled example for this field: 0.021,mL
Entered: 350,mL
